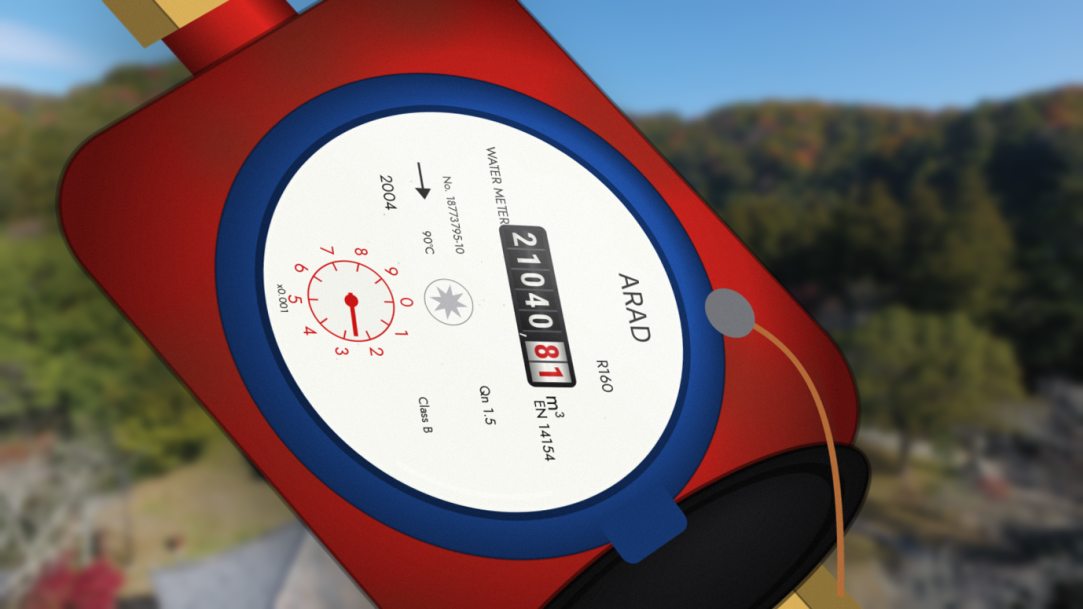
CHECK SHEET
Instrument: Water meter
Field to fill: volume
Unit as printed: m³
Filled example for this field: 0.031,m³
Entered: 21040.812,m³
